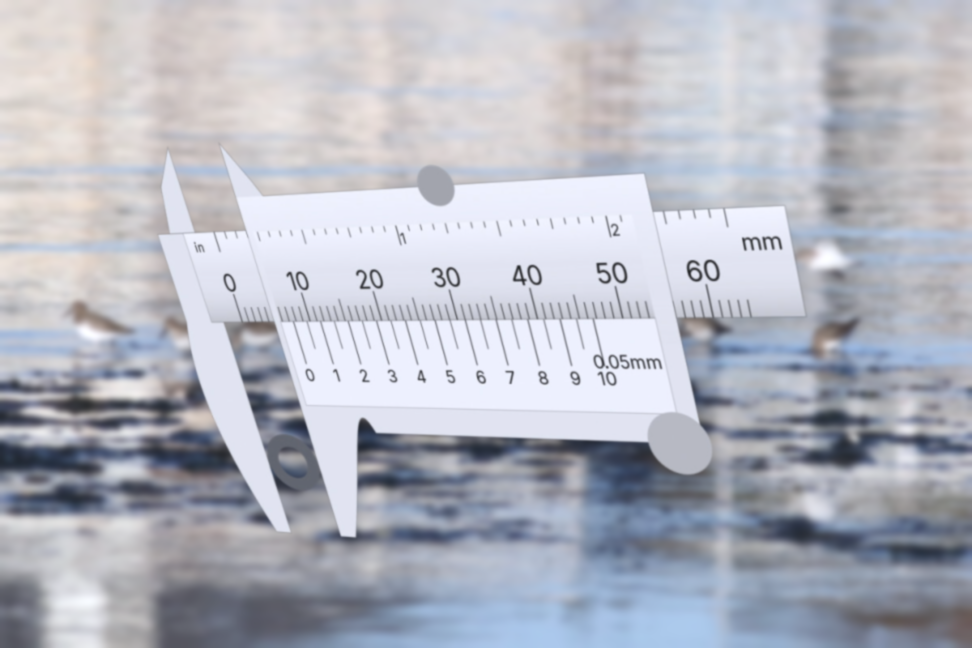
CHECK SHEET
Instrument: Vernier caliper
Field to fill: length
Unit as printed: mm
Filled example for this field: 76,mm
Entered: 7.6,mm
